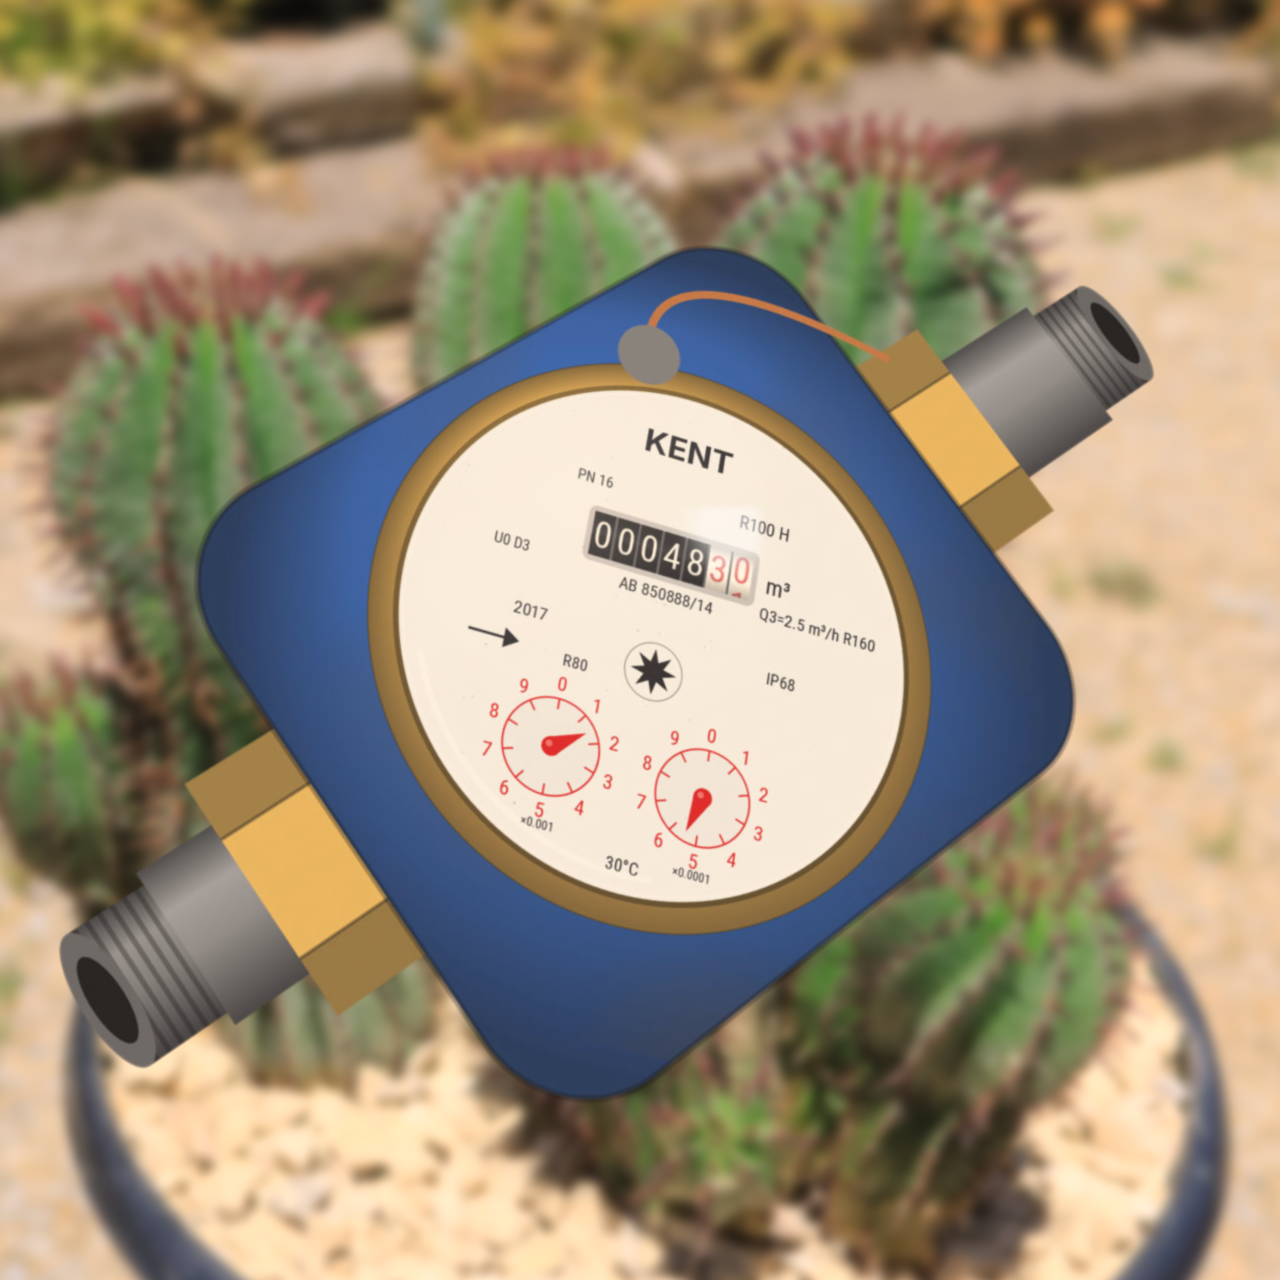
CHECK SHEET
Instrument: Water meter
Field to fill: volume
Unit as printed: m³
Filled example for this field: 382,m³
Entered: 48.3015,m³
